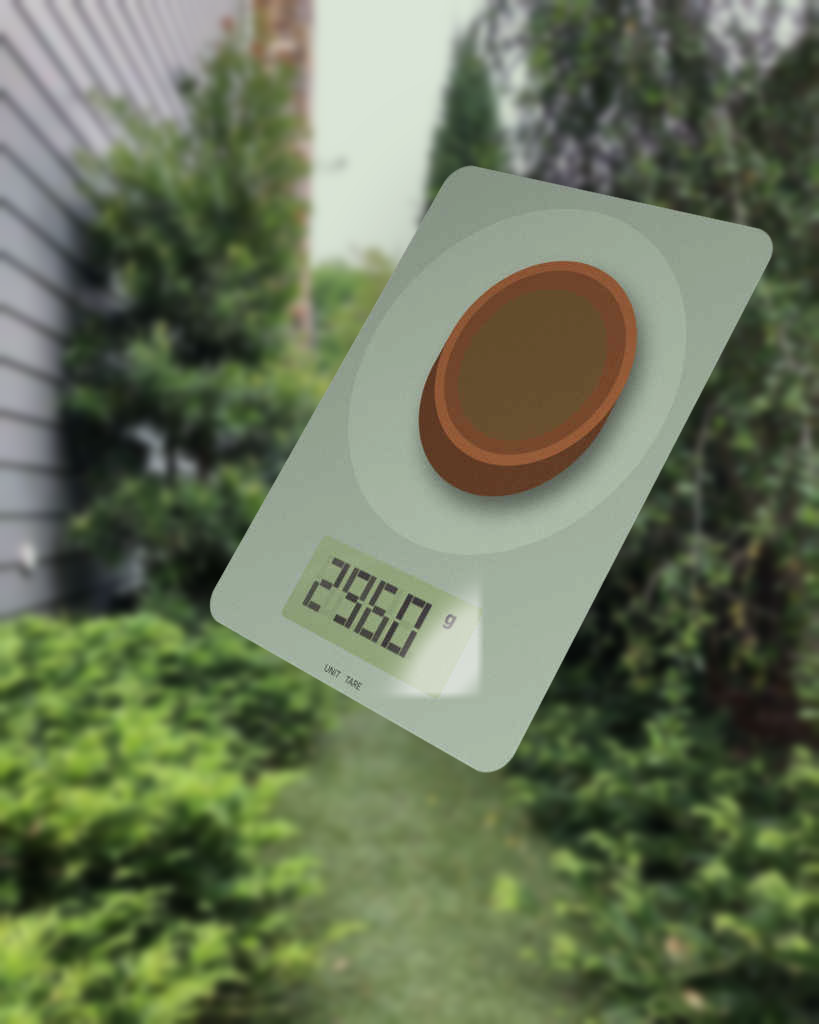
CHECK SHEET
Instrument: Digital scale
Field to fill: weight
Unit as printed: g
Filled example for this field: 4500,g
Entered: 2960,g
